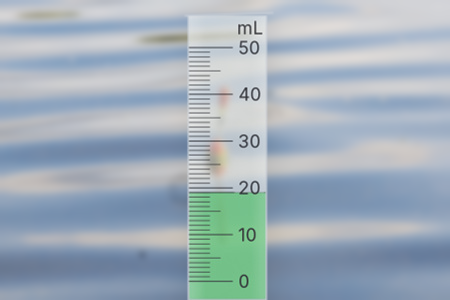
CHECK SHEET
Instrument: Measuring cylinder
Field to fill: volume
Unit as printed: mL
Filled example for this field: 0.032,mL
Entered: 19,mL
